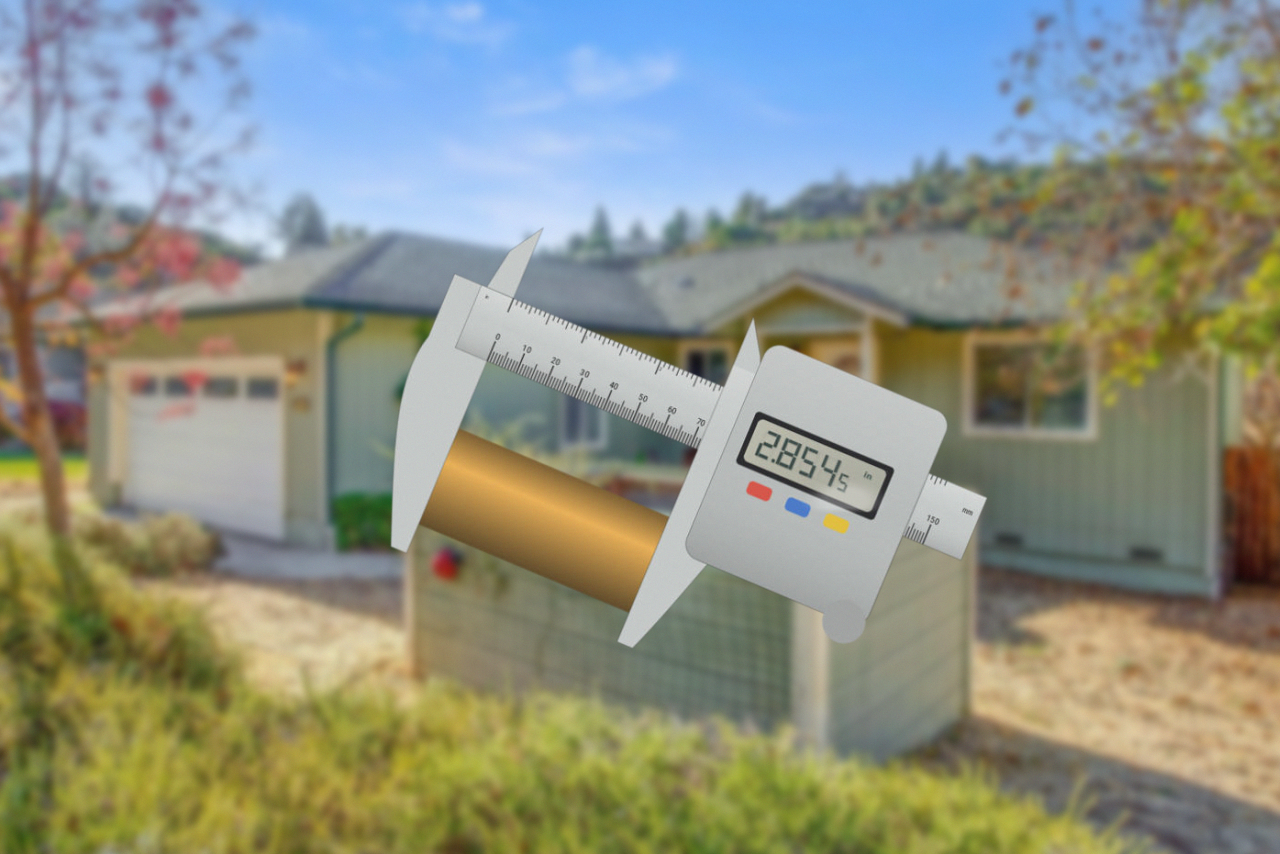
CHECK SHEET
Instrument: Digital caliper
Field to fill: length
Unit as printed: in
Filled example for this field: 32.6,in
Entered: 2.8545,in
